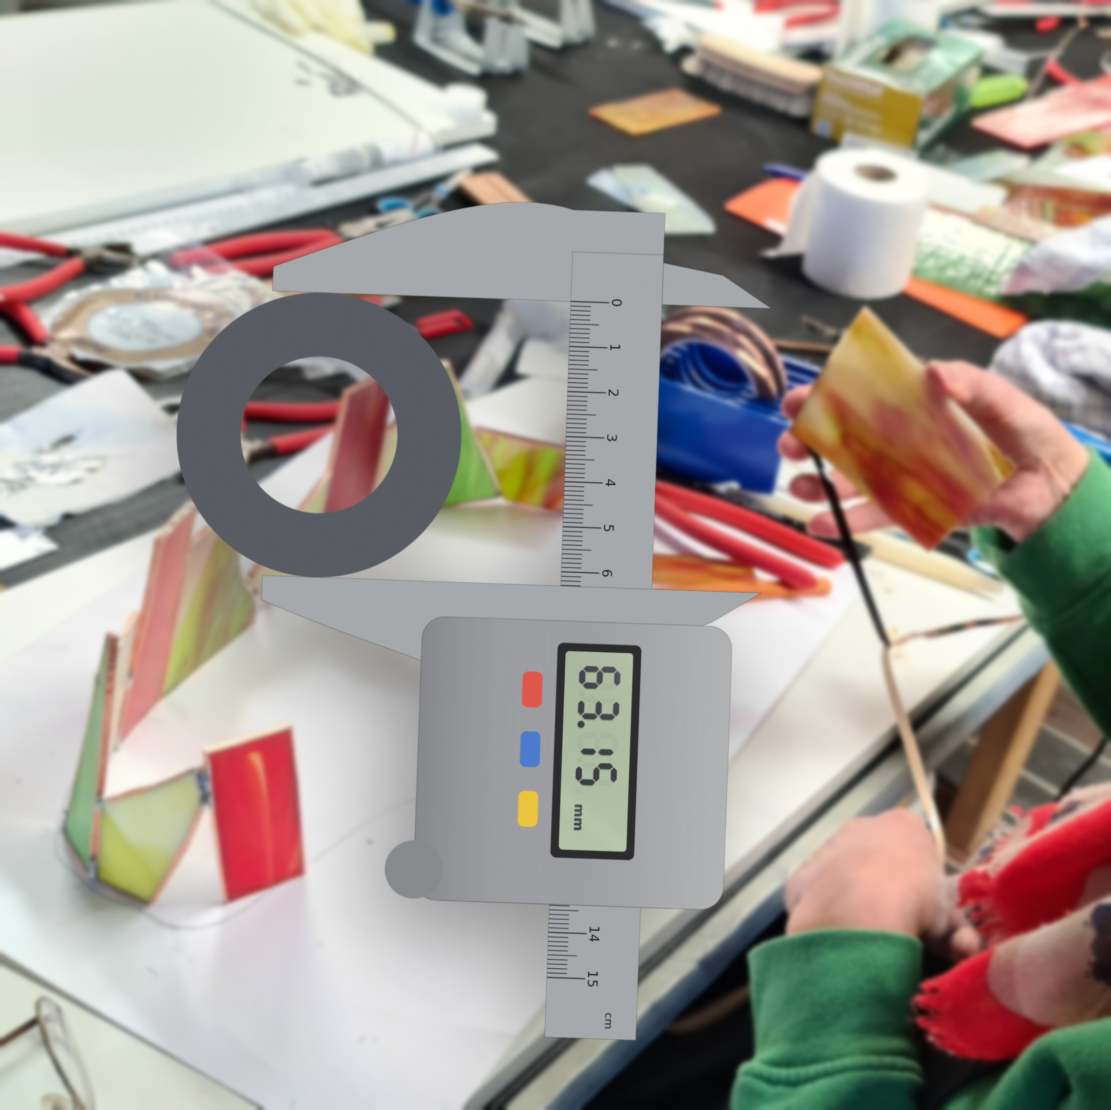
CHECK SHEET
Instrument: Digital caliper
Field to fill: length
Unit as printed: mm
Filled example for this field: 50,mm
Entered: 63.15,mm
